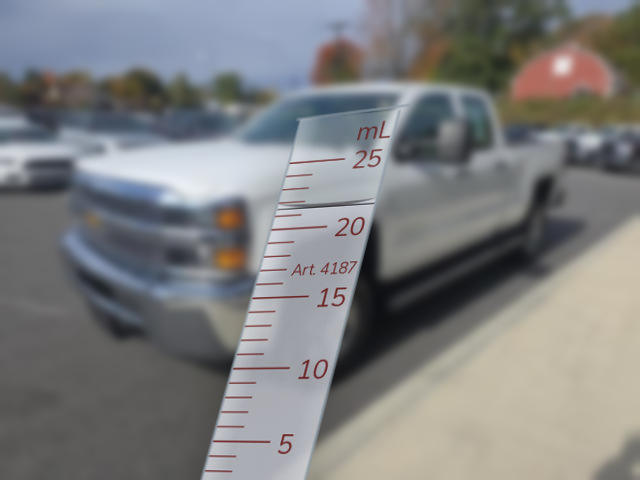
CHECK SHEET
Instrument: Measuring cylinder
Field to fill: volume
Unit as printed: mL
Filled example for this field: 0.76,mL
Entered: 21.5,mL
